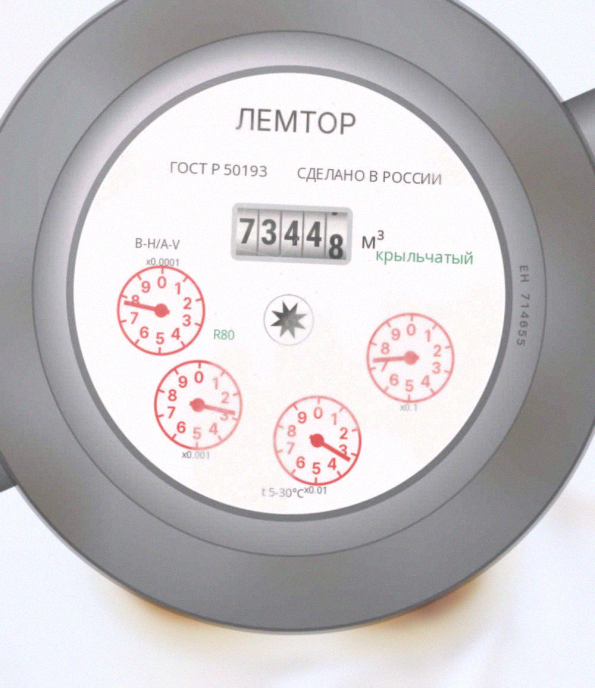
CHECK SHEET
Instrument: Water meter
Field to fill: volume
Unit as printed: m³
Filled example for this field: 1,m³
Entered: 73447.7327,m³
